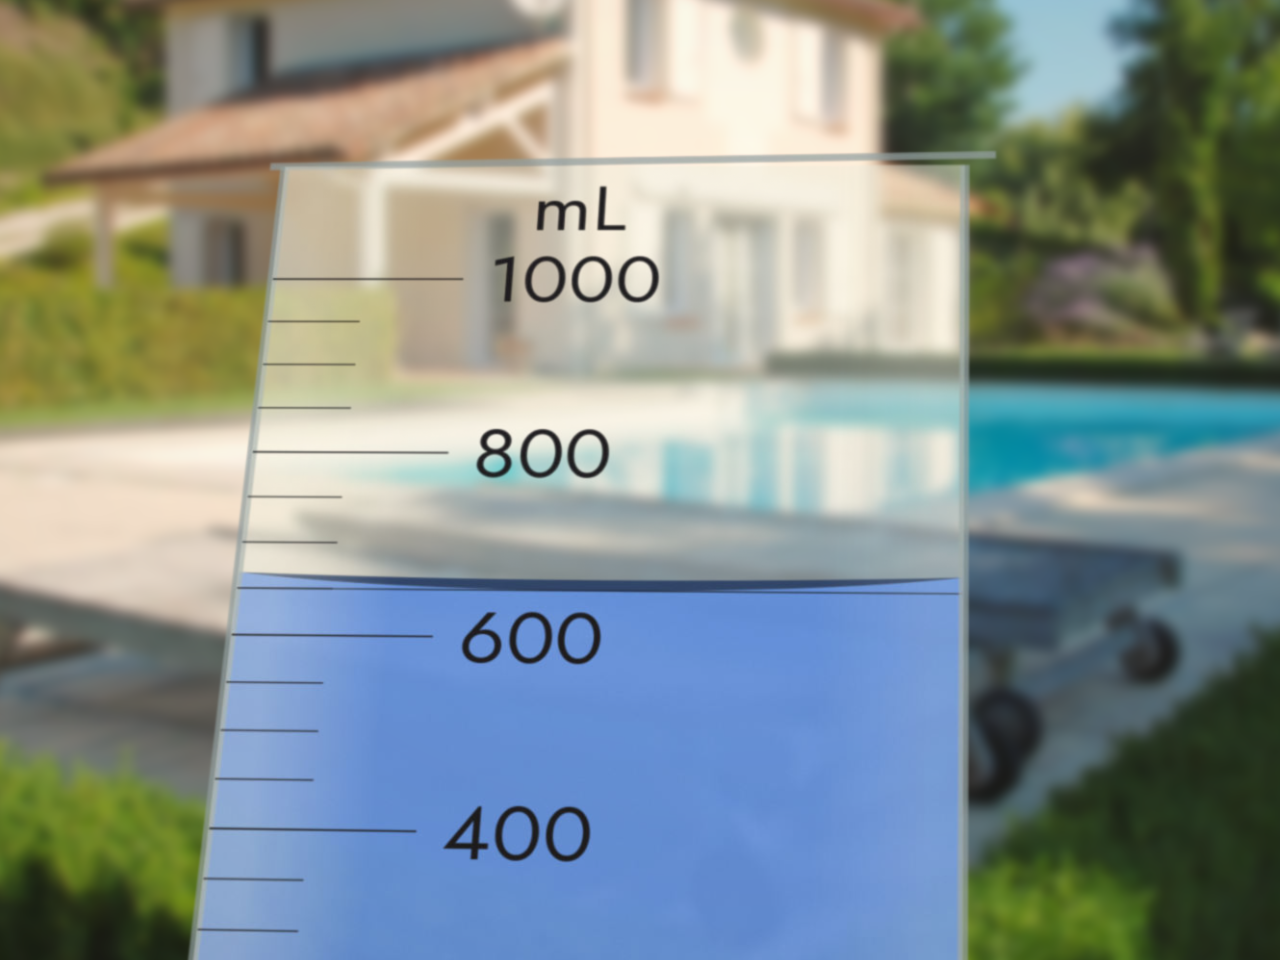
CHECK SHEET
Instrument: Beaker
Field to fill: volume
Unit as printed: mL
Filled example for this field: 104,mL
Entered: 650,mL
